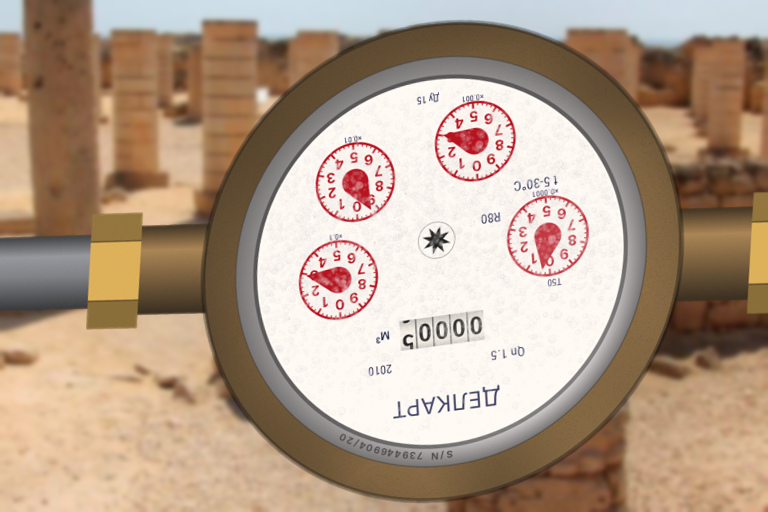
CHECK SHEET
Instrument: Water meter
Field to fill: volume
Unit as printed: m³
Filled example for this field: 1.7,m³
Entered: 5.2930,m³
